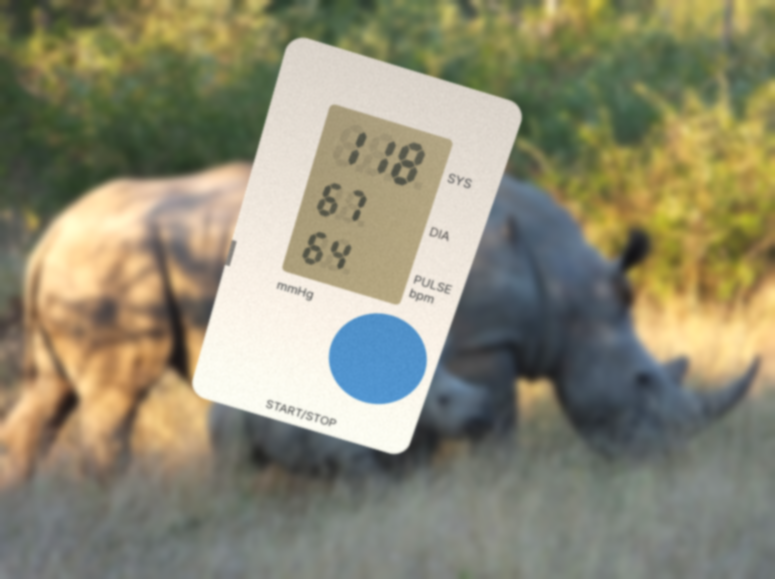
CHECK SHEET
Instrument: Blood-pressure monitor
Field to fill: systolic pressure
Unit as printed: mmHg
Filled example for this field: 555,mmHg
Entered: 118,mmHg
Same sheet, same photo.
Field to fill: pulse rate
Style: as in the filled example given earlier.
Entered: 64,bpm
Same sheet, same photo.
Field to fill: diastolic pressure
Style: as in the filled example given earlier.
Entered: 67,mmHg
